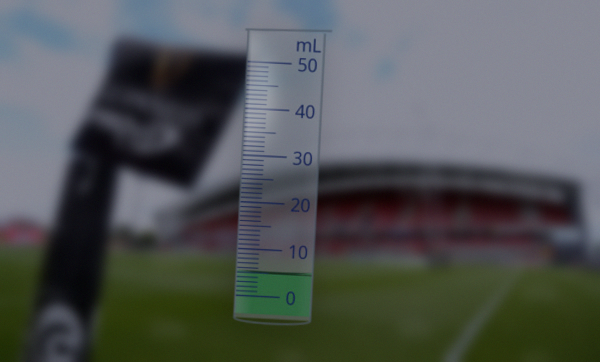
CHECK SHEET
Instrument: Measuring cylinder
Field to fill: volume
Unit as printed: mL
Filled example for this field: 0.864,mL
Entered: 5,mL
